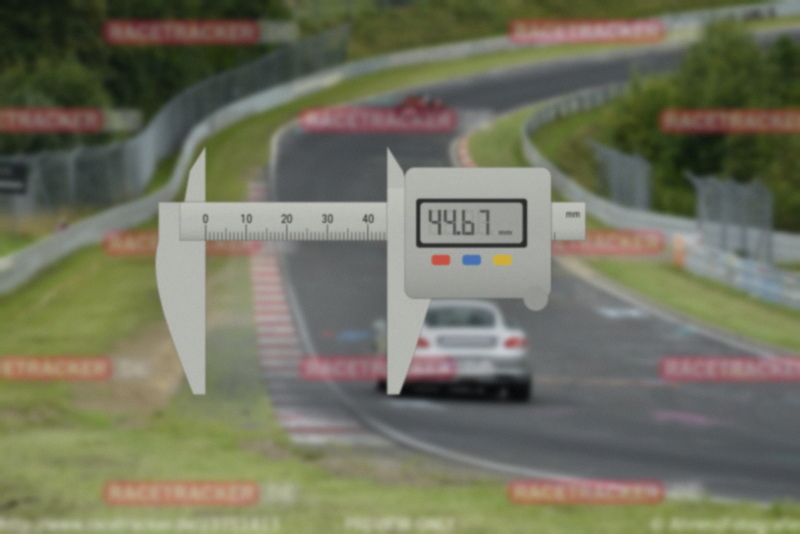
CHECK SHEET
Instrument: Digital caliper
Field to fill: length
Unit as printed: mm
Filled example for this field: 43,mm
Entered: 44.67,mm
